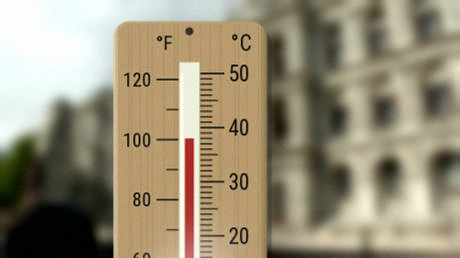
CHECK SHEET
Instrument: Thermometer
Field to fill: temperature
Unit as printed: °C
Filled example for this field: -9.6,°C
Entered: 38,°C
